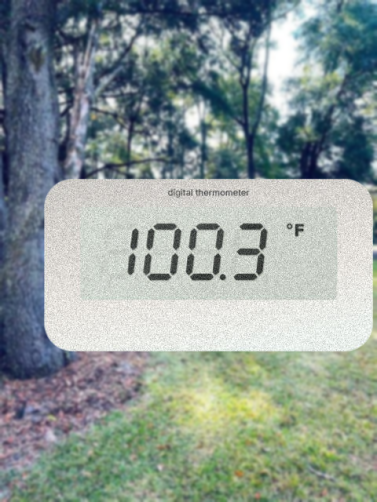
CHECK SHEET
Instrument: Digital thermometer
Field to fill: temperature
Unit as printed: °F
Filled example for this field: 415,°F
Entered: 100.3,°F
